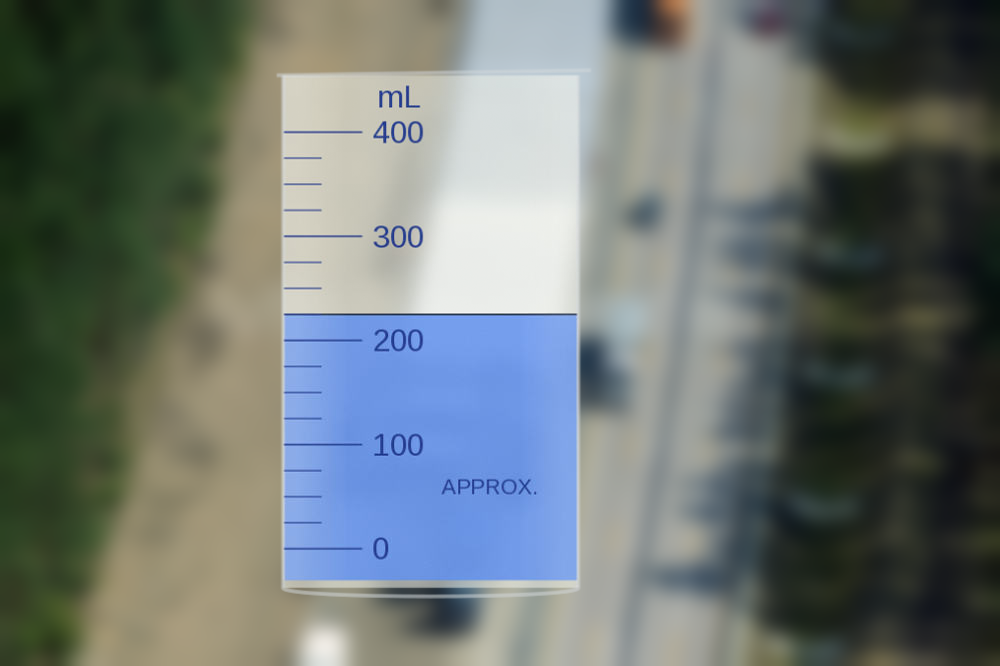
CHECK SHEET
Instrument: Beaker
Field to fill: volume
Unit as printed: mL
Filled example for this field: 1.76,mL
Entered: 225,mL
